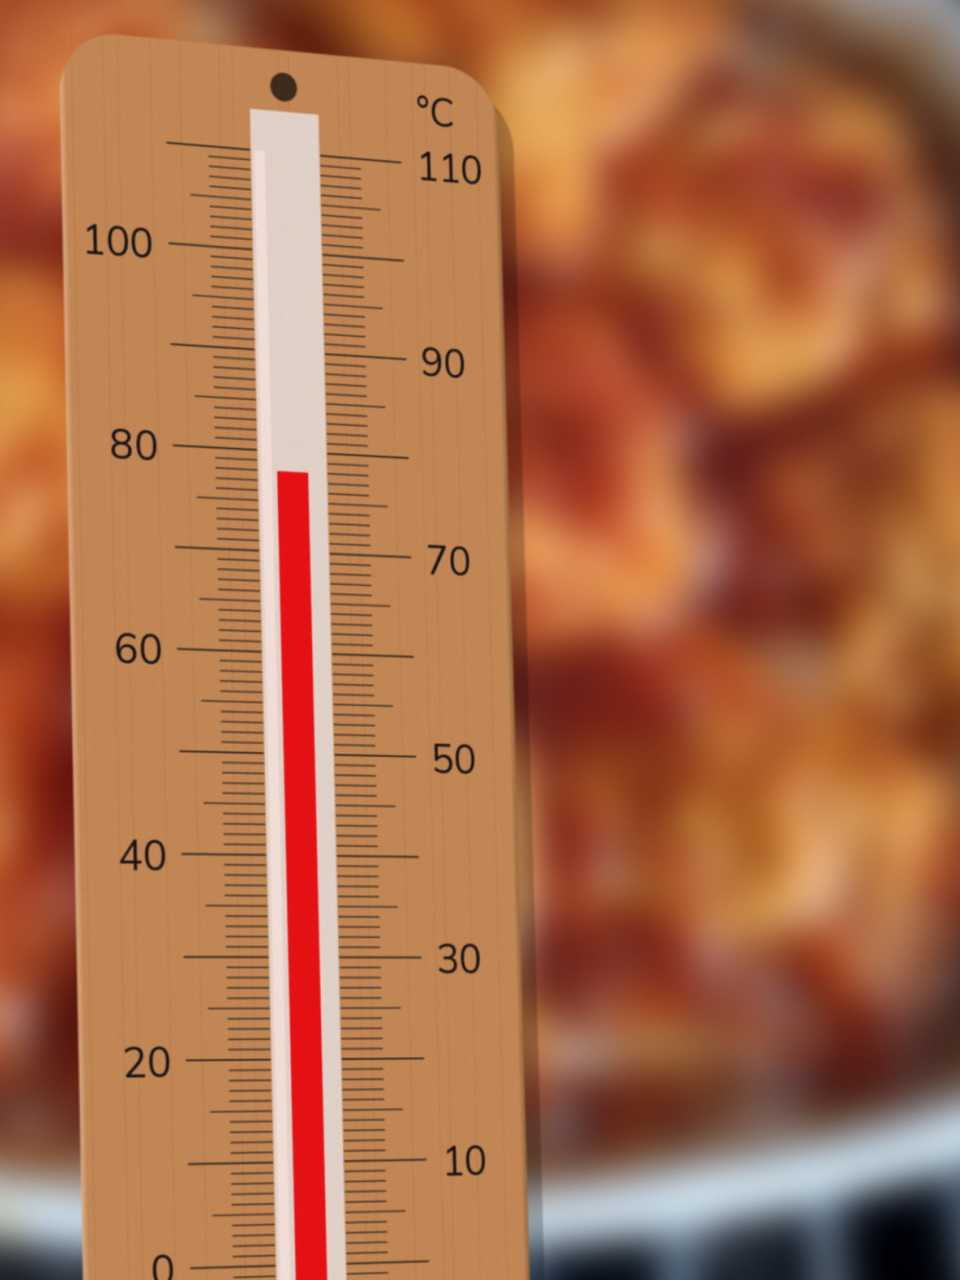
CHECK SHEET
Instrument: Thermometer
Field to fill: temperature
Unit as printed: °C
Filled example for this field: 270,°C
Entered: 78,°C
